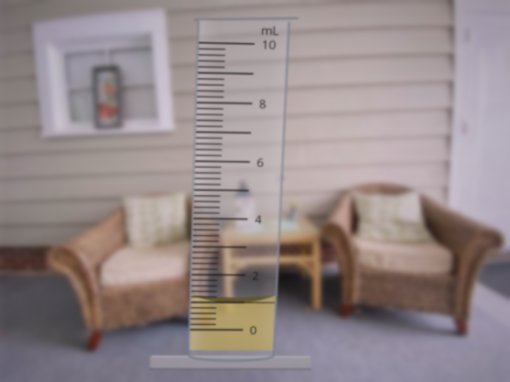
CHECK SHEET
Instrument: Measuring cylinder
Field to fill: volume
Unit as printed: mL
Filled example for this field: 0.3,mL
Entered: 1,mL
